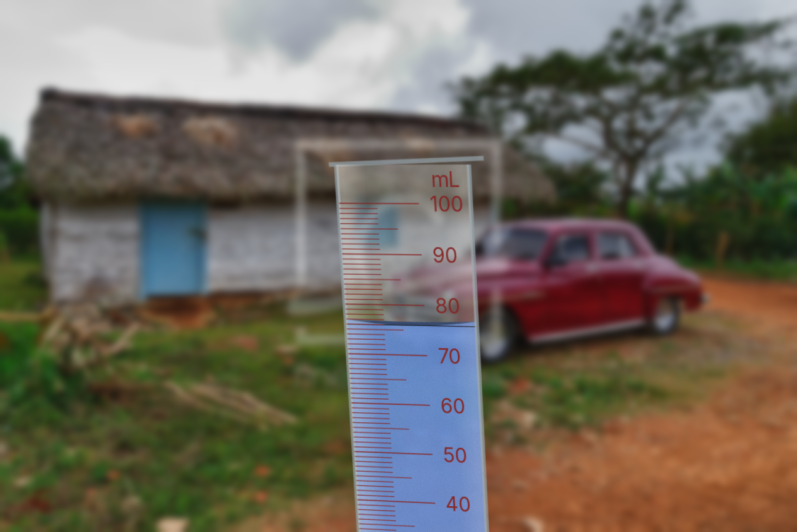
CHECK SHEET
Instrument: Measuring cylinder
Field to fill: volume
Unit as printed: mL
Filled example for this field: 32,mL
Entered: 76,mL
